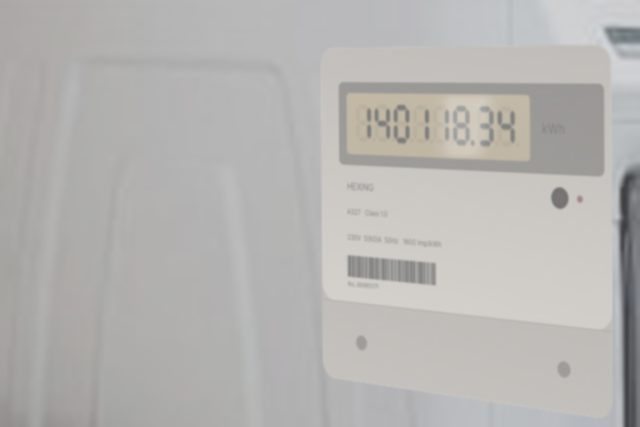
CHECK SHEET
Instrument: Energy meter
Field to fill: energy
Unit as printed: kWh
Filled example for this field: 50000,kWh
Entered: 140118.34,kWh
